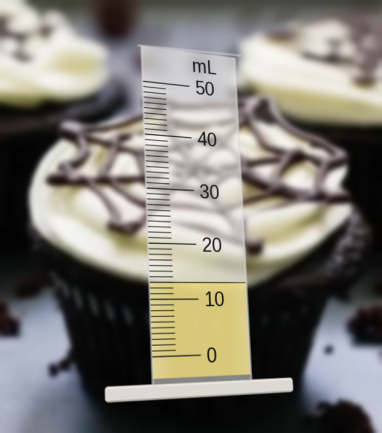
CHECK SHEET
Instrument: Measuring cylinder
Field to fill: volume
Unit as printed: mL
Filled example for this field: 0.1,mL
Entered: 13,mL
